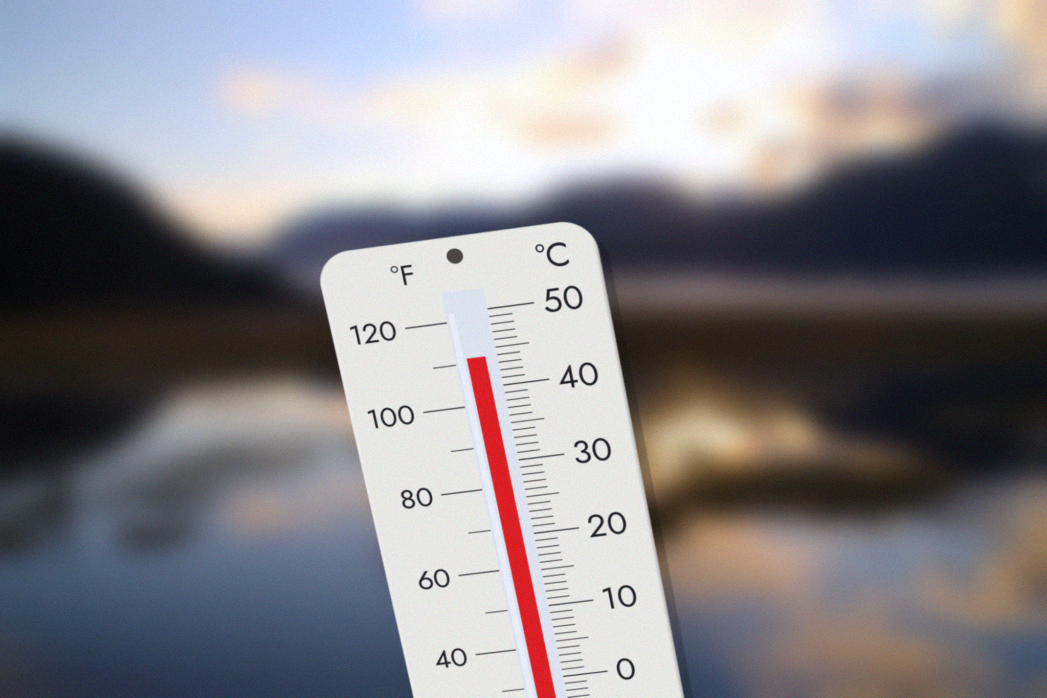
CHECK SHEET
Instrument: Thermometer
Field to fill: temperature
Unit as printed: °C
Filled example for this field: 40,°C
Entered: 44,°C
